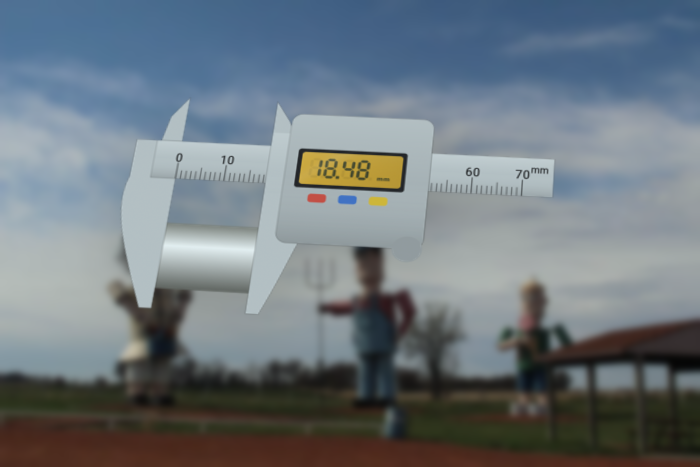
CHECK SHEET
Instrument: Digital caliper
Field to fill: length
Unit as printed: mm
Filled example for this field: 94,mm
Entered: 18.48,mm
